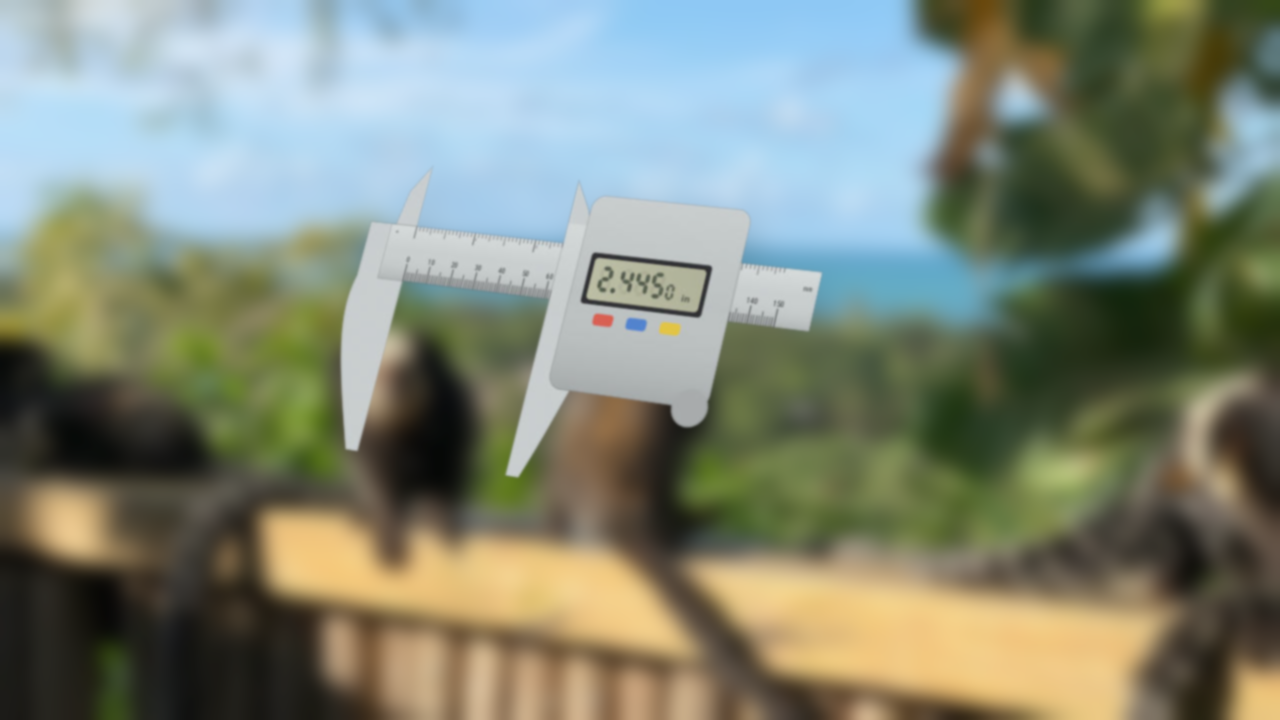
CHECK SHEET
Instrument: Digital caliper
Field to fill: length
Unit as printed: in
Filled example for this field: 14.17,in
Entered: 2.4450,in
